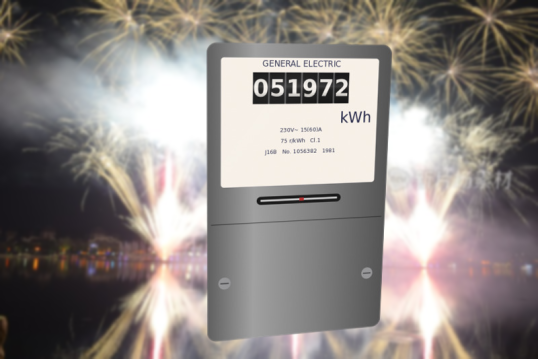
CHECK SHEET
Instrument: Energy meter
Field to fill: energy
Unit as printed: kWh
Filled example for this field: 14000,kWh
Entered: 51972,kWh
